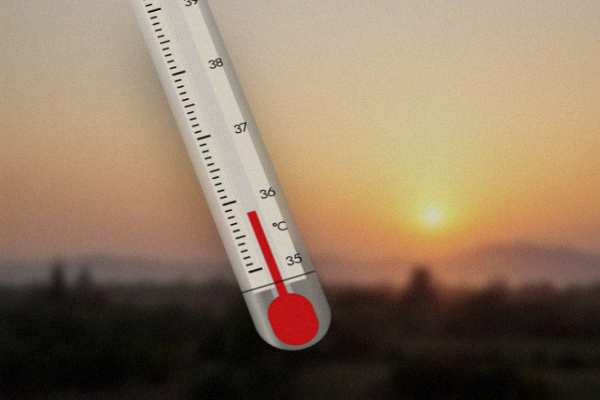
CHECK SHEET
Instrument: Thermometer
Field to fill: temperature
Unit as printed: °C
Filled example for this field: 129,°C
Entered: 35.8,°C
